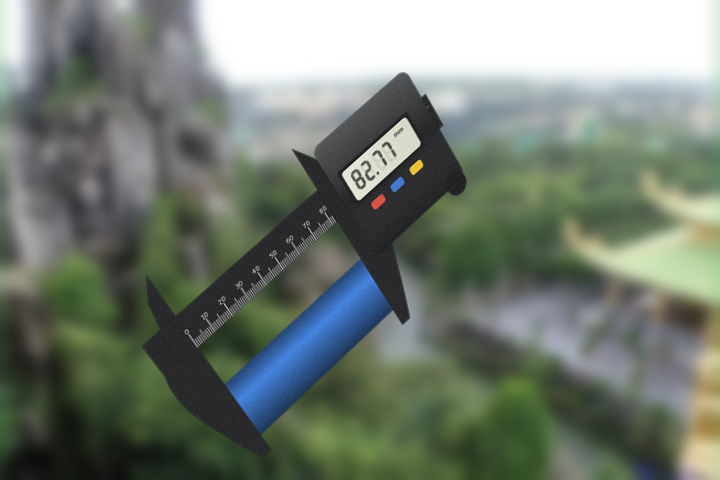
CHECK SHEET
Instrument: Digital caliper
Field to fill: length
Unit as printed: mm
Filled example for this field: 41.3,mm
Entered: 82.77,mm
